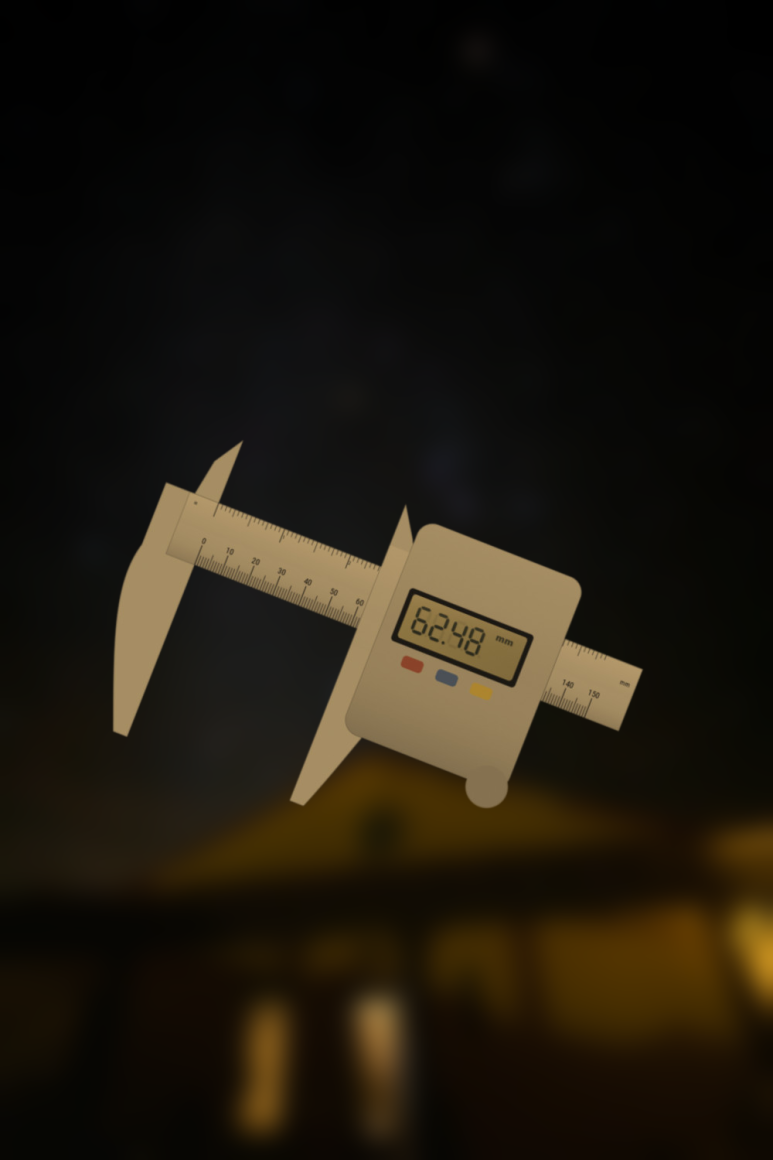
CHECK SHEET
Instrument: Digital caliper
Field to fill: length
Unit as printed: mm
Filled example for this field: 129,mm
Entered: 62.48,mm
